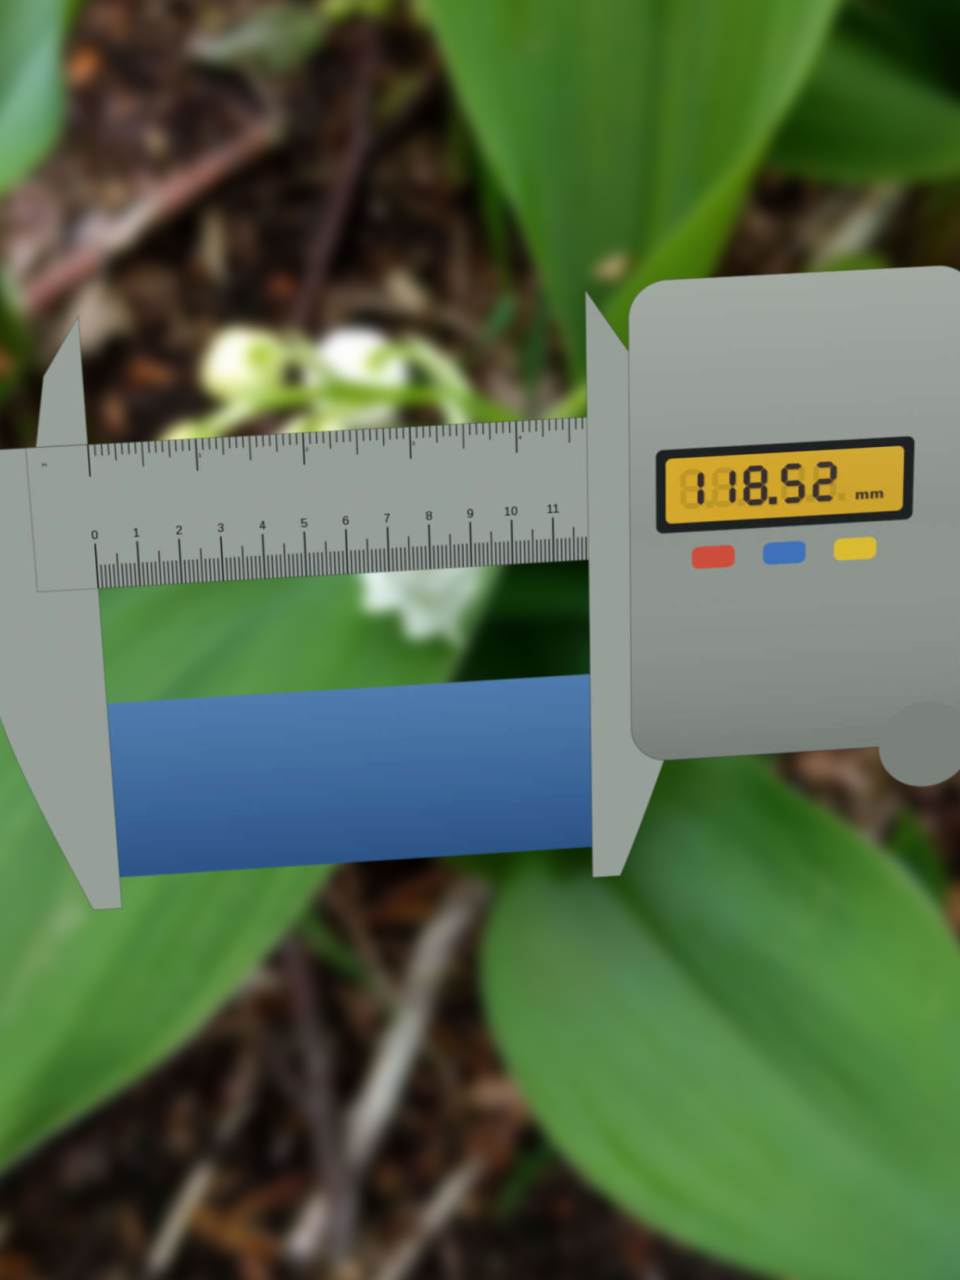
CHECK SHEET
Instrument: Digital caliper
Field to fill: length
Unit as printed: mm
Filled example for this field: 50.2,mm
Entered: 118.52,mm
